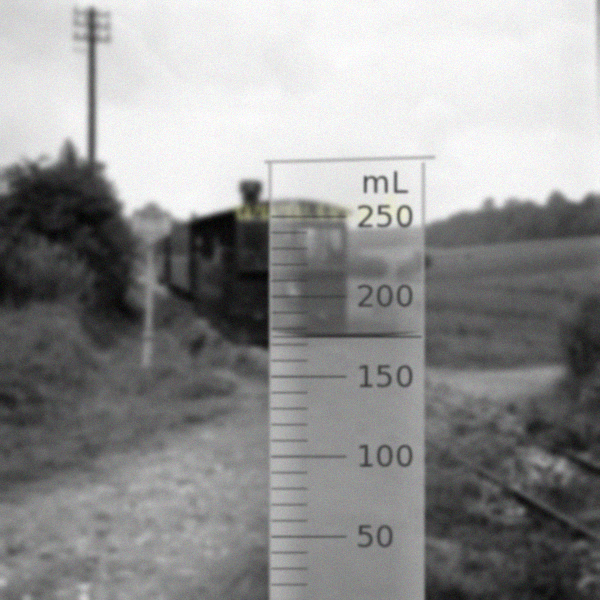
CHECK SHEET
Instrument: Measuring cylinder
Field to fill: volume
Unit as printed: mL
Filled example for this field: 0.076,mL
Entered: 175,mL
